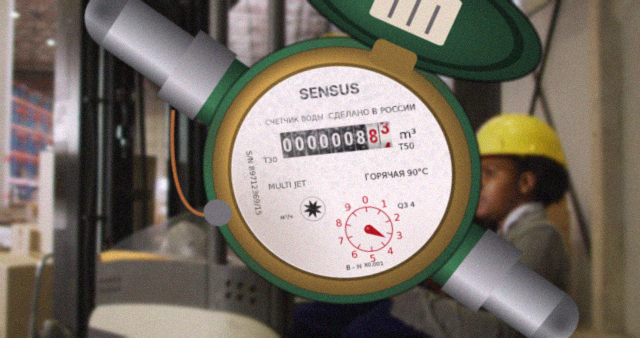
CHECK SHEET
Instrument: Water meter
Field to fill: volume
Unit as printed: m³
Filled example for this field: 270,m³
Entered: 8.833,m³
